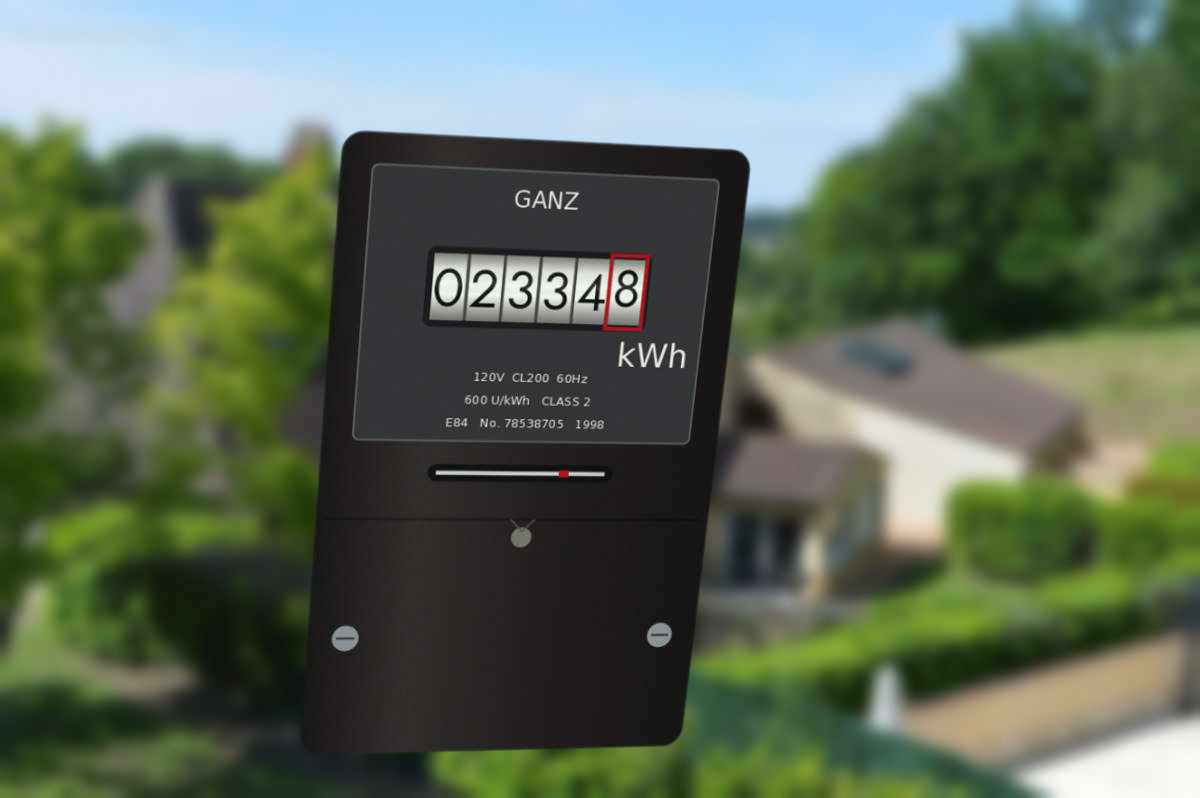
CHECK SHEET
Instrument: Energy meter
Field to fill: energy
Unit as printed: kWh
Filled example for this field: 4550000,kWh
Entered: 2334.8,kWh
